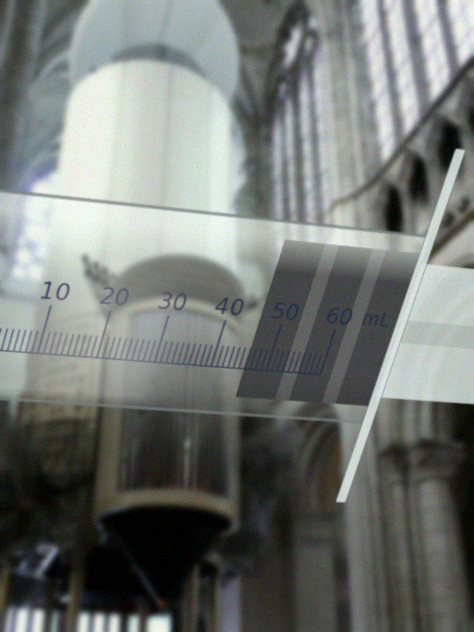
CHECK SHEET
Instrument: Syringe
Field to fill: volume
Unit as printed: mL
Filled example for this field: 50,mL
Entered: 46,mL
